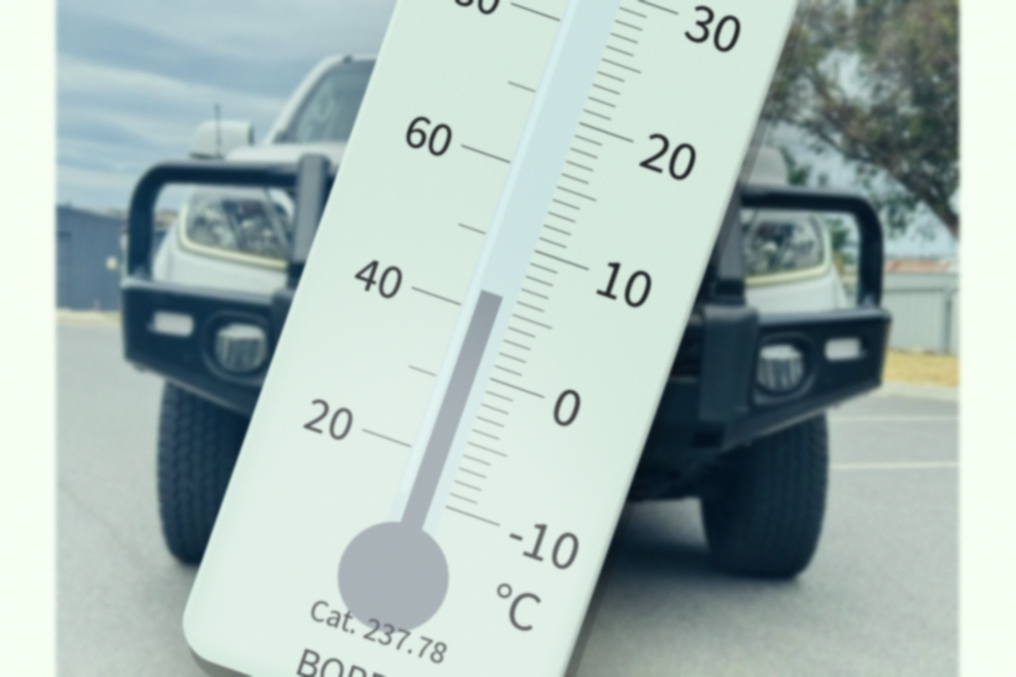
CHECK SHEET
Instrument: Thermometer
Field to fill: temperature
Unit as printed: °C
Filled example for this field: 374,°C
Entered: 6,°C
